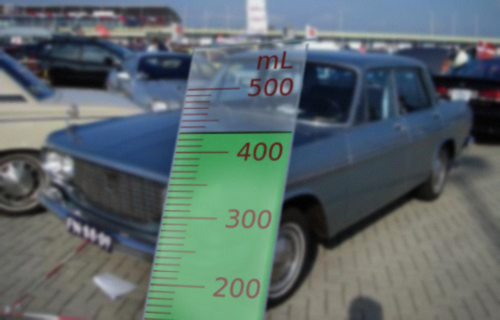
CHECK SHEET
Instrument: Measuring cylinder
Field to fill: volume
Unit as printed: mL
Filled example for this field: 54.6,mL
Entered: 430,mL
